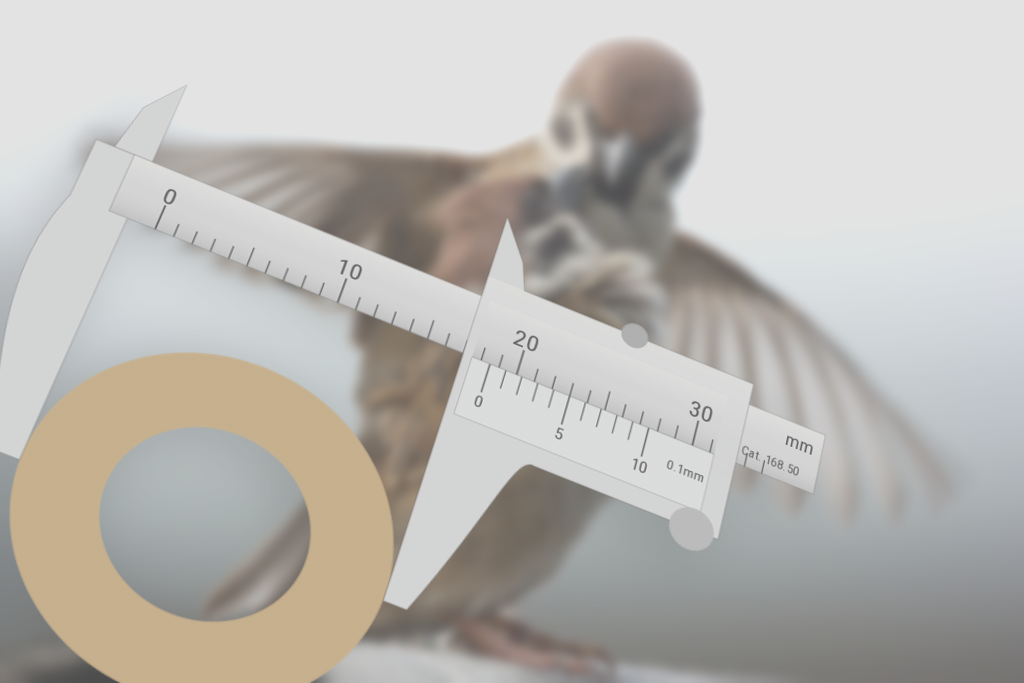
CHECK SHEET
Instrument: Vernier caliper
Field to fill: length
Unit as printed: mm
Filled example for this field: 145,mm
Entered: 18.5,mm
